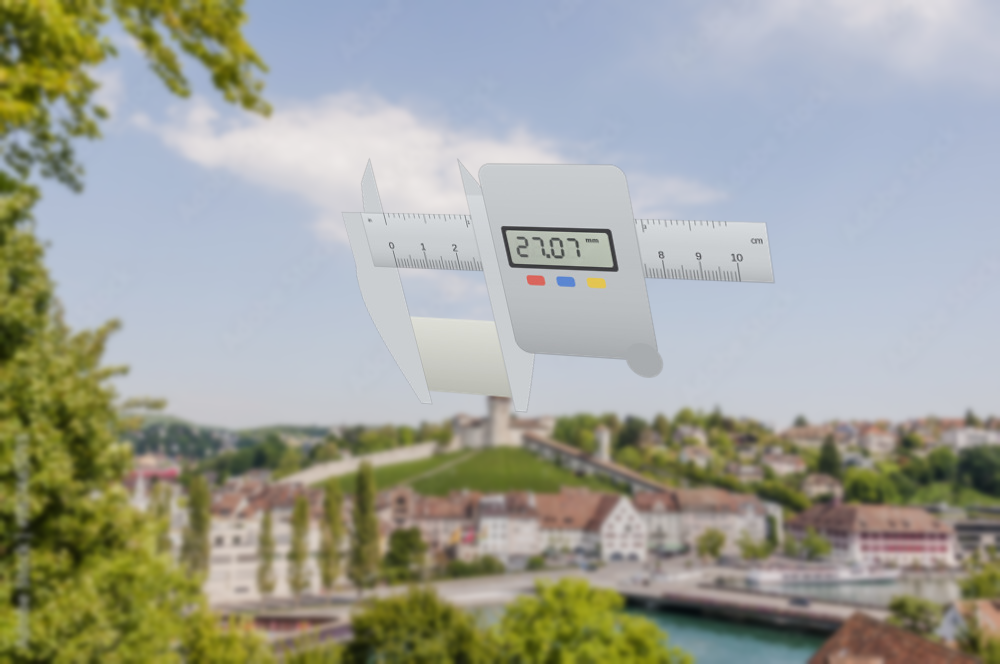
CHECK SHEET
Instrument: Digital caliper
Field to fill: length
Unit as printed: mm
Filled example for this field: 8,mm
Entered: 27.07,mm
